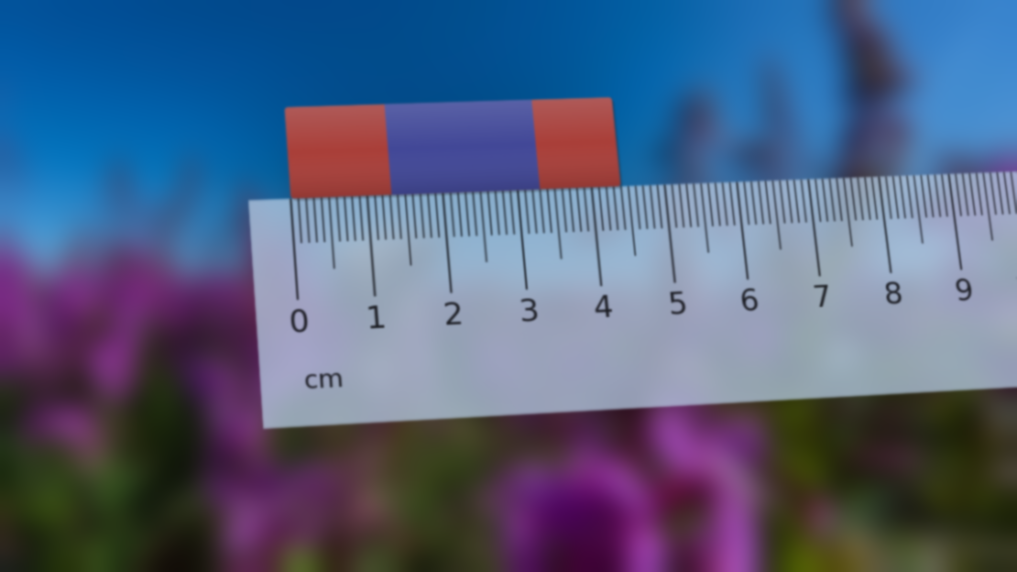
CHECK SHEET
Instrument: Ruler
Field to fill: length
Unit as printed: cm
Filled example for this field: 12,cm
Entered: 4.4,cm
